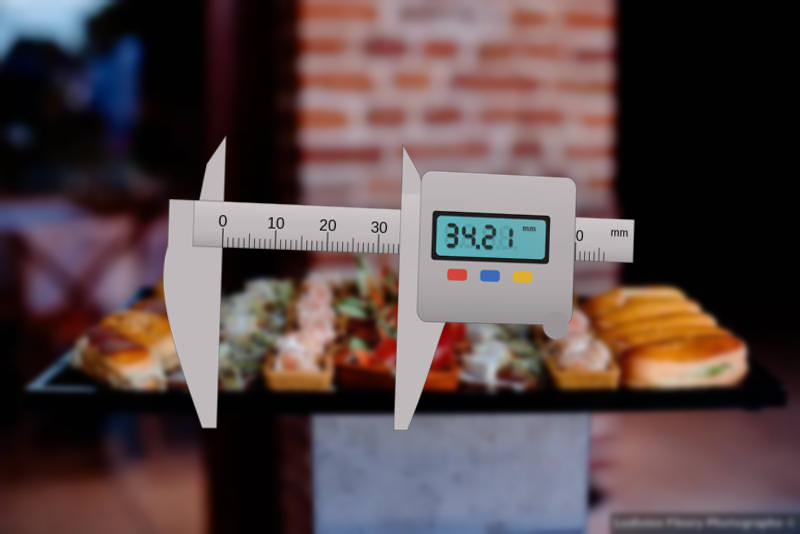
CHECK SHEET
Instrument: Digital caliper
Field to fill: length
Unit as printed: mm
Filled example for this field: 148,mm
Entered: 34.21,mm
